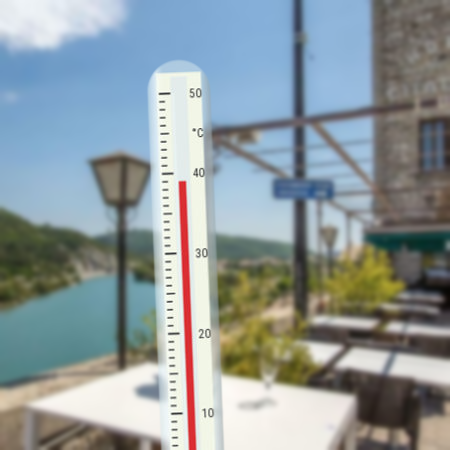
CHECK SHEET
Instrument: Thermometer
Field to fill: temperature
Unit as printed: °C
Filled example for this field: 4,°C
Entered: 39,°C
